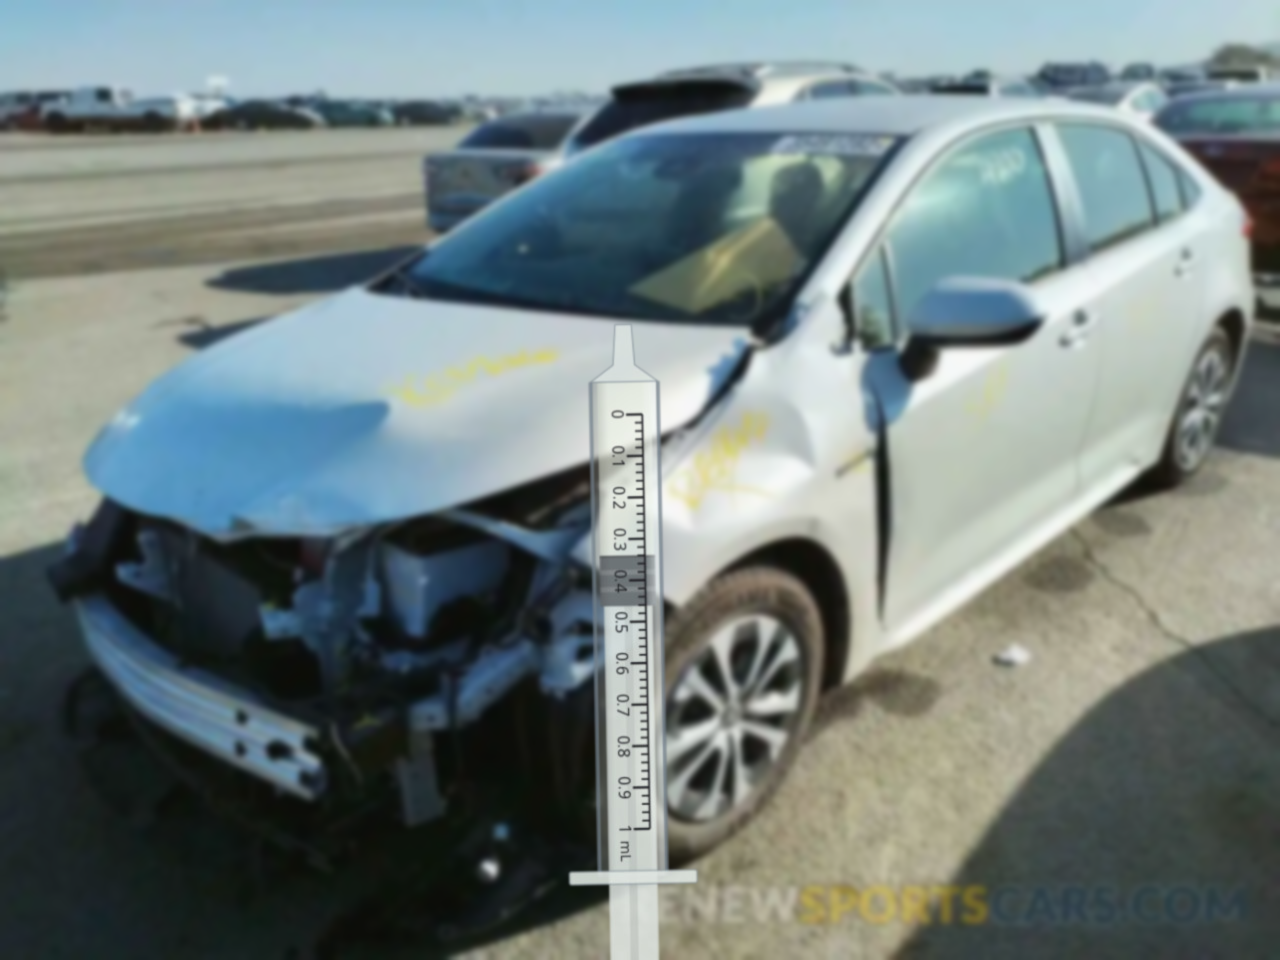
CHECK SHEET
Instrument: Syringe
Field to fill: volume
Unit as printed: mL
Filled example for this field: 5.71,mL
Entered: 0.34,mL
